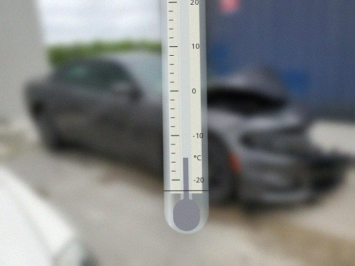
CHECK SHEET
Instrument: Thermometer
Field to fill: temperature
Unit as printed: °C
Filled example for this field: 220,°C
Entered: -15,°C
